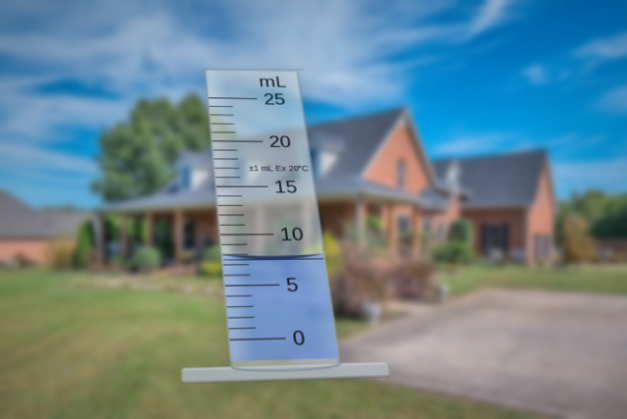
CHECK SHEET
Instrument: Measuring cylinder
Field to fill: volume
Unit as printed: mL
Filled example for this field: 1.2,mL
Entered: 7.5,mL
